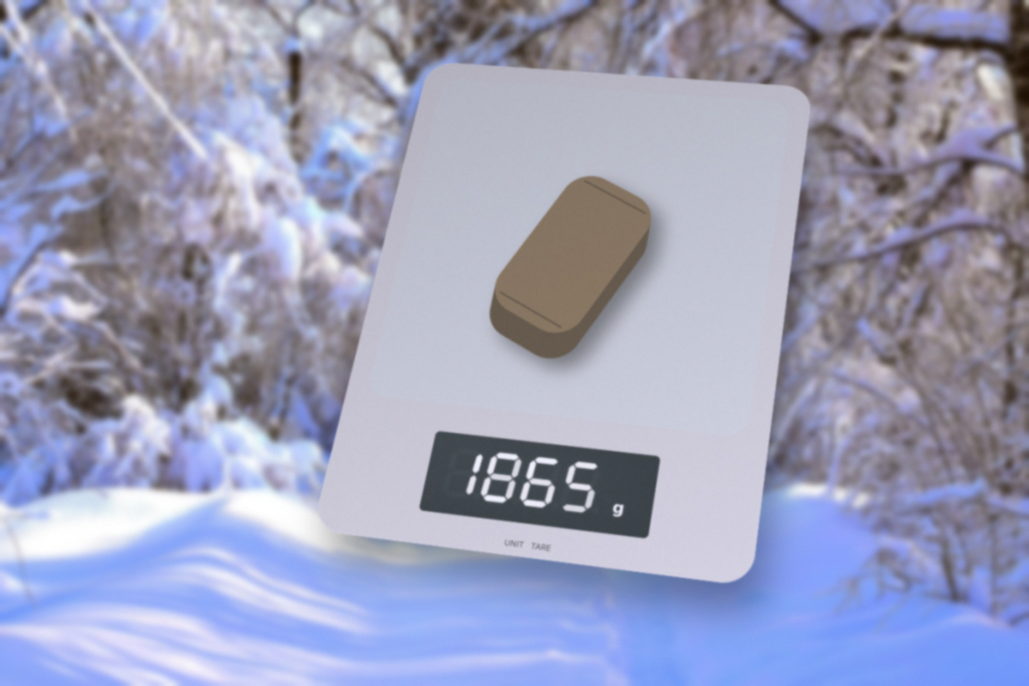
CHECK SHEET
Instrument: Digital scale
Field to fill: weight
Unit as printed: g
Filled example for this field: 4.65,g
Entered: 1865,g
